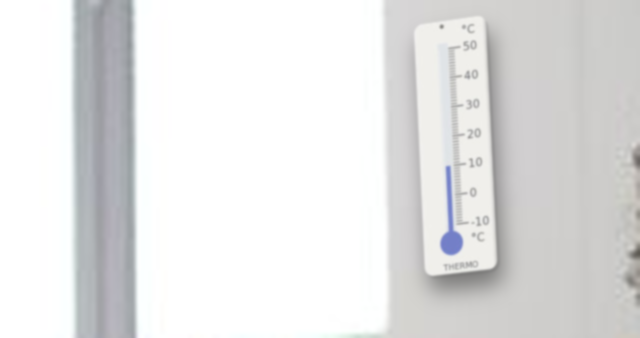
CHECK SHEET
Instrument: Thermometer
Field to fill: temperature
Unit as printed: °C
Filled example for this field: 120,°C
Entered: 10,°C
